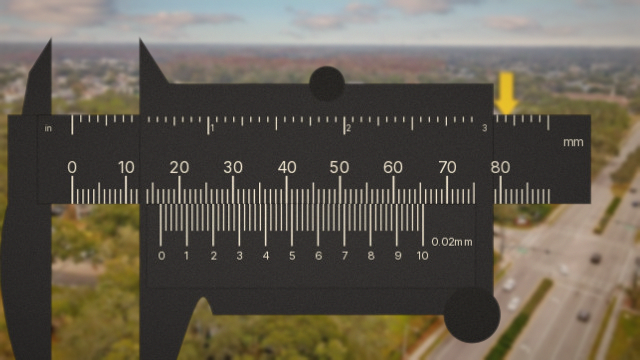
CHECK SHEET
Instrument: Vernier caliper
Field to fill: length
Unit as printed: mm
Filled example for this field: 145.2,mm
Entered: 16.5,mm
